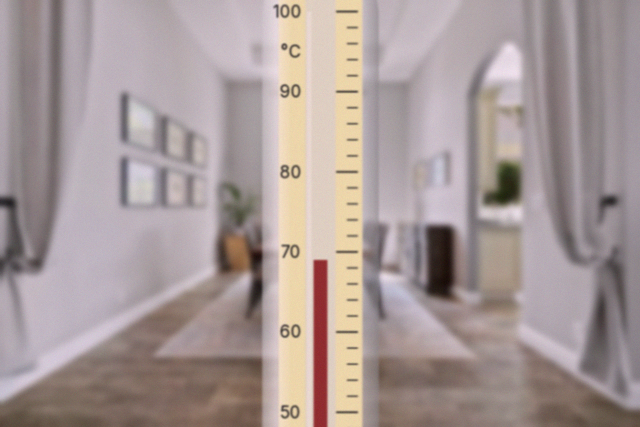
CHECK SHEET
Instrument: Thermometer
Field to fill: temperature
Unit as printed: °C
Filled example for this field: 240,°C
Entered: 69,°C
